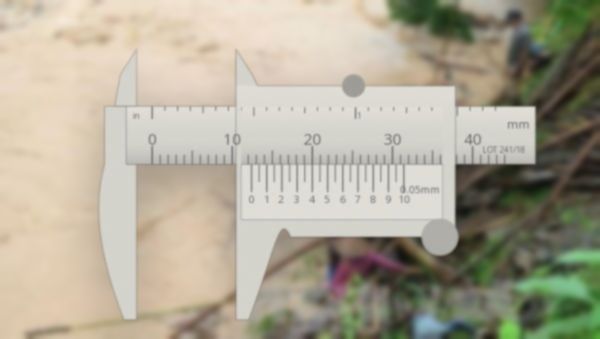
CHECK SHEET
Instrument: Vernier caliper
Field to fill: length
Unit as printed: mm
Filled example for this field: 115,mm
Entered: 12.4,mm
